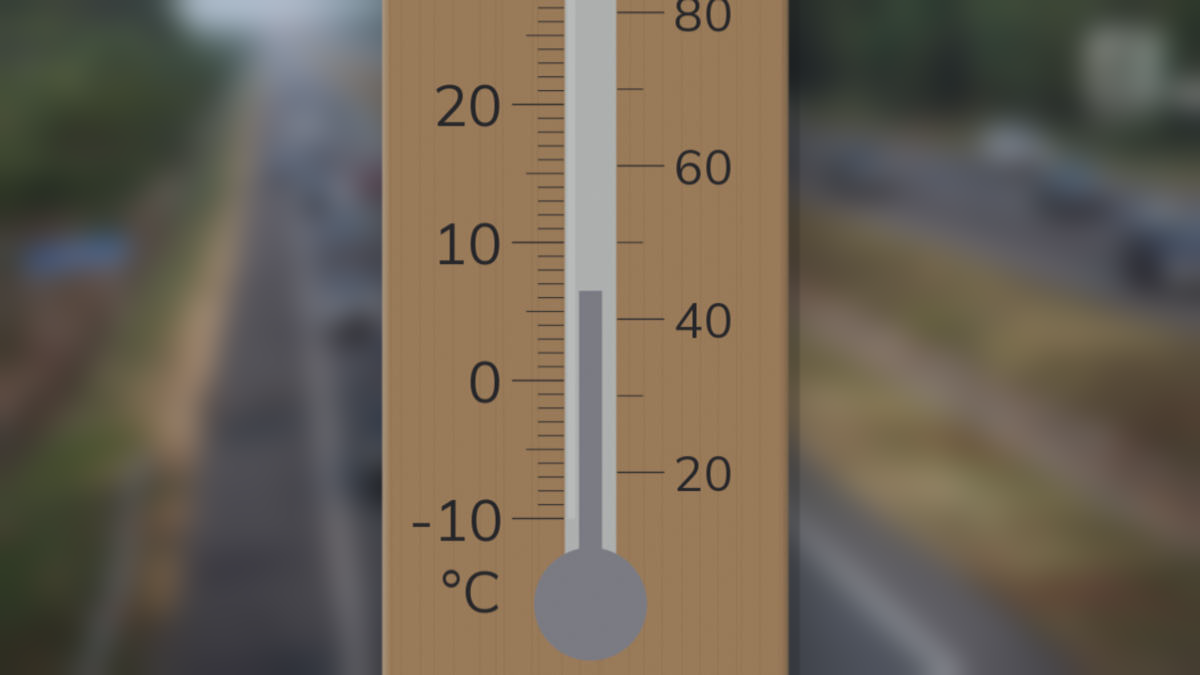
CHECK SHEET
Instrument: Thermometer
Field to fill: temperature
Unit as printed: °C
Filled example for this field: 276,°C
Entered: 6.5,°C
